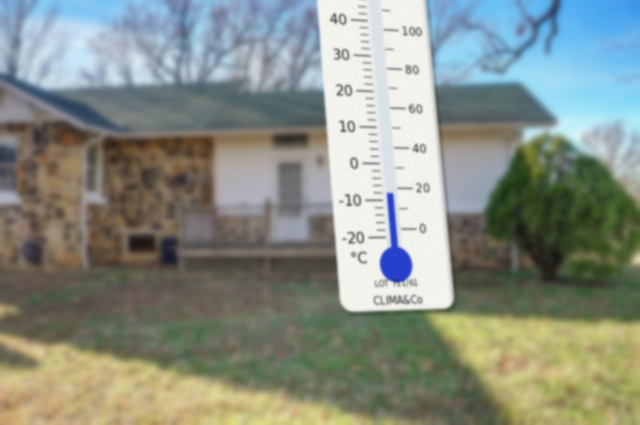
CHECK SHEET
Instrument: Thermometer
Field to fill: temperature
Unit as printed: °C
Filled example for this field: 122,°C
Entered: -8,°C
